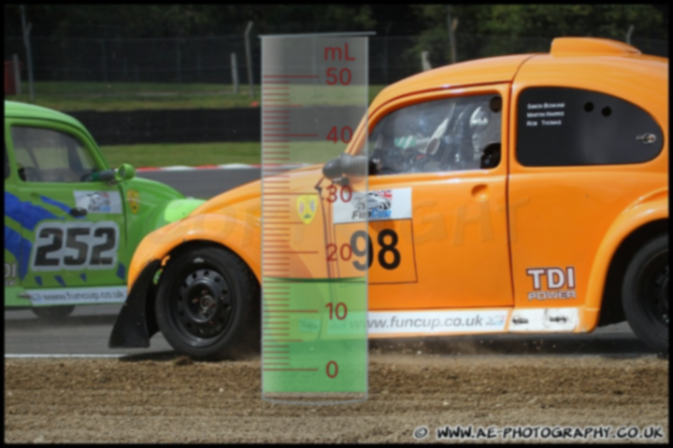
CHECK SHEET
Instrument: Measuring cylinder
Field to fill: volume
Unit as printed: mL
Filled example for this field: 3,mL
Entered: 15,mL
